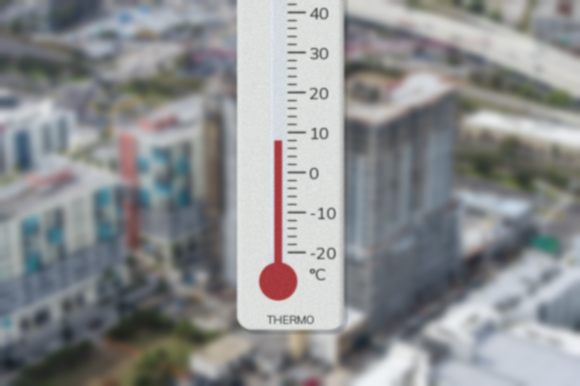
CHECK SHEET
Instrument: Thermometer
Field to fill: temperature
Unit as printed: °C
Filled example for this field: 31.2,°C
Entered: 8,°C
